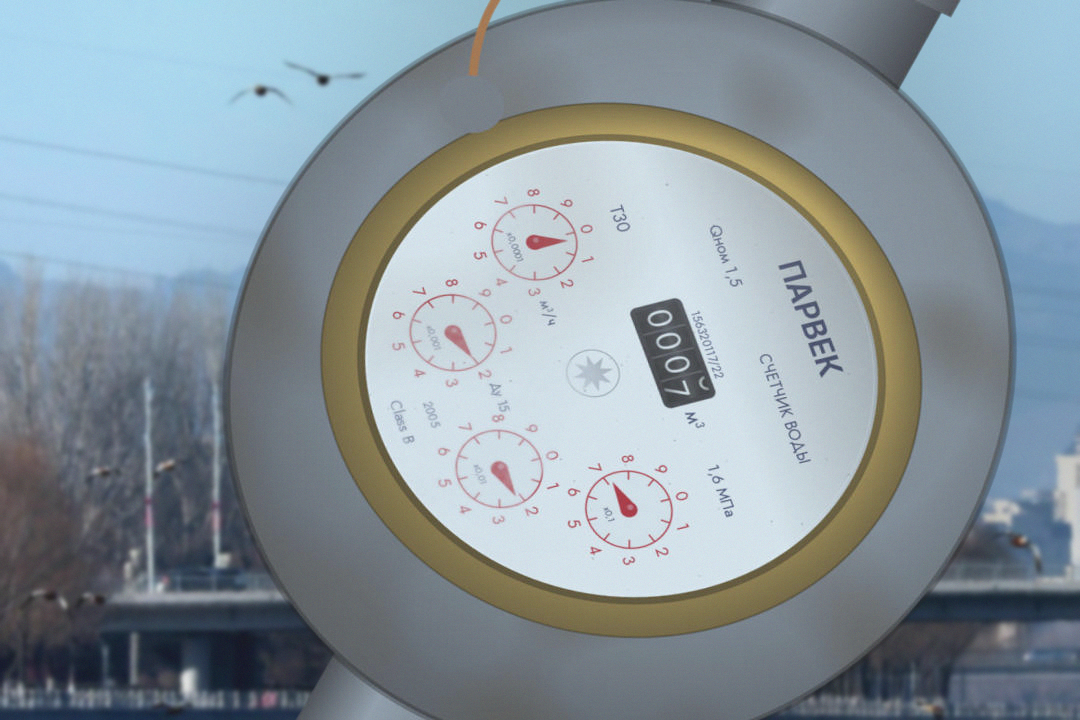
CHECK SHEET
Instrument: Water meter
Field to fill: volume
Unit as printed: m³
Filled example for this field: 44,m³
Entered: 6.7220,m³
